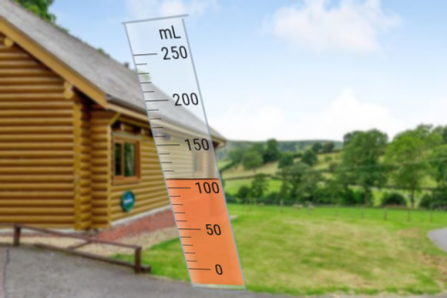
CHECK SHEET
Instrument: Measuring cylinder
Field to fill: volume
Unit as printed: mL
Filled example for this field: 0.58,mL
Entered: 110,mL
